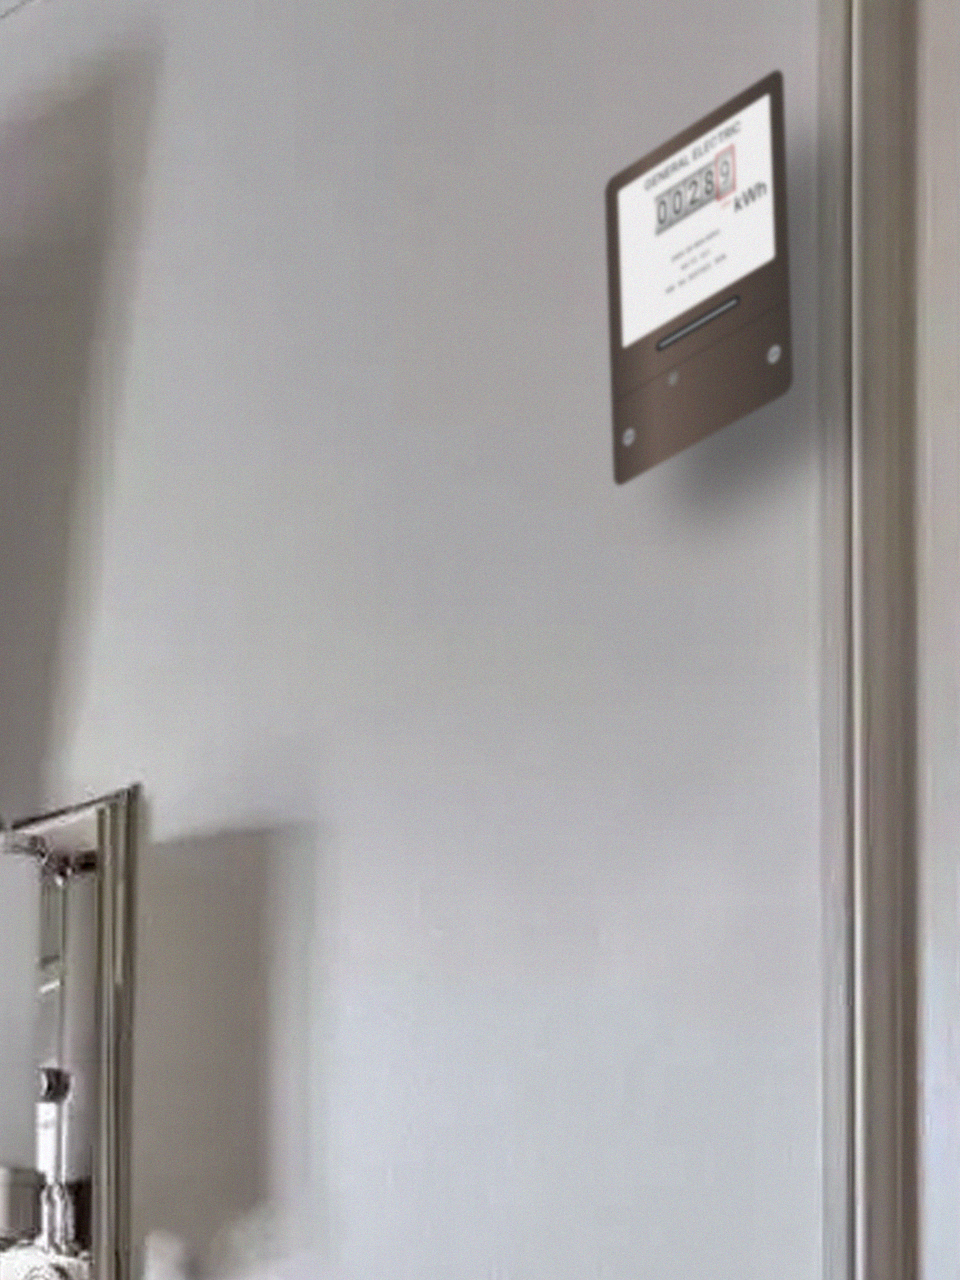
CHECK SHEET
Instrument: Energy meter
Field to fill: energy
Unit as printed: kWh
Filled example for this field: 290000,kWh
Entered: 28.9,kWh
